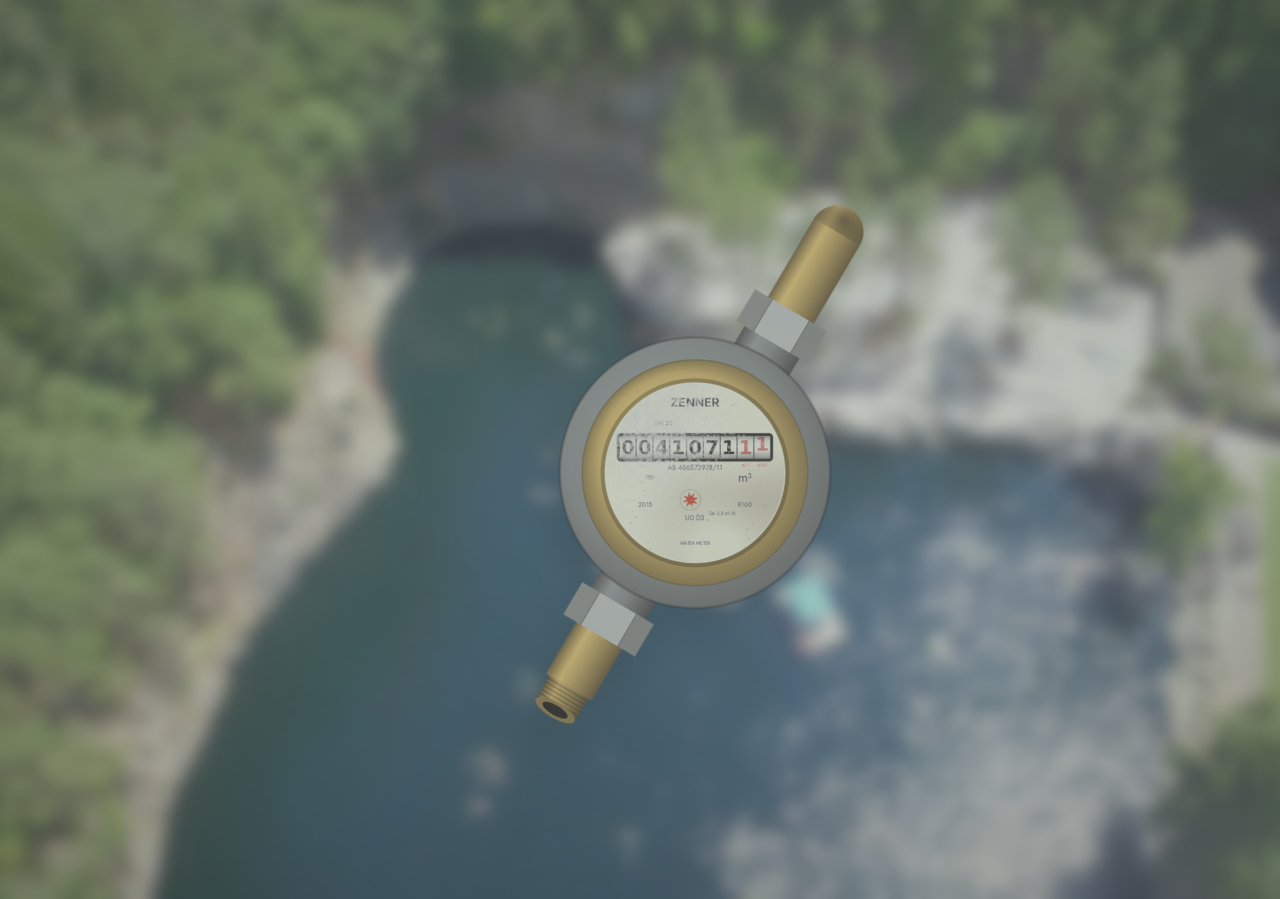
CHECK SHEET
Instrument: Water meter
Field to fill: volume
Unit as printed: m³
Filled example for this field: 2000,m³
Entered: 41071.11,m³
